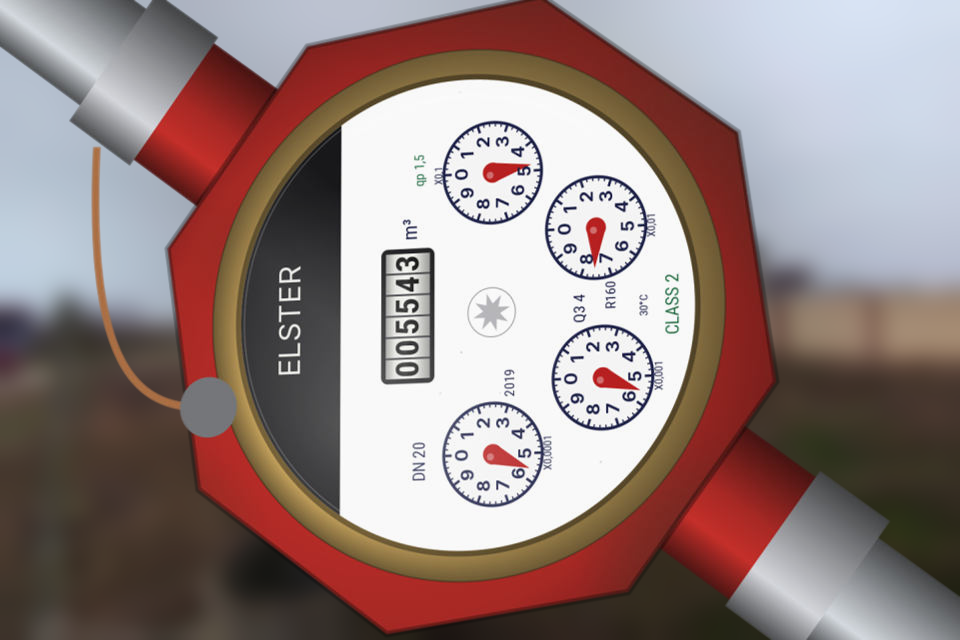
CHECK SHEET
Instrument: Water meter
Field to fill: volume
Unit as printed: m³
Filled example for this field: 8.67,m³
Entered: 5543.4755,m³
